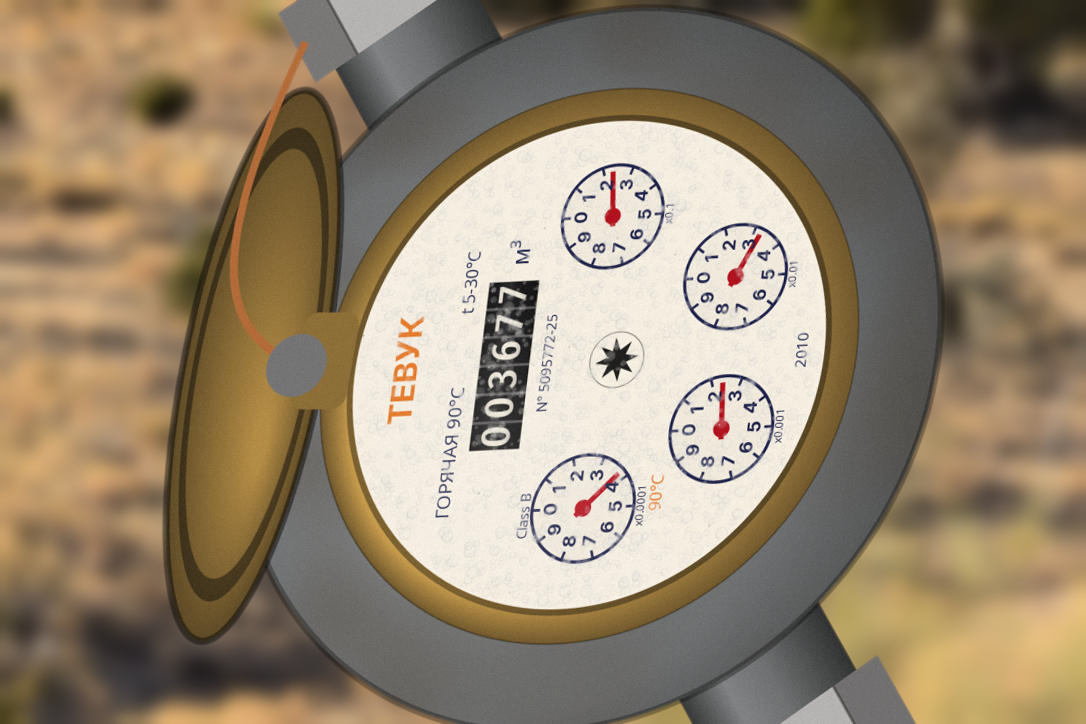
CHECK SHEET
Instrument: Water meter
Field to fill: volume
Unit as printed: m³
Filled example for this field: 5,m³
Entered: 3677.2323,m³
